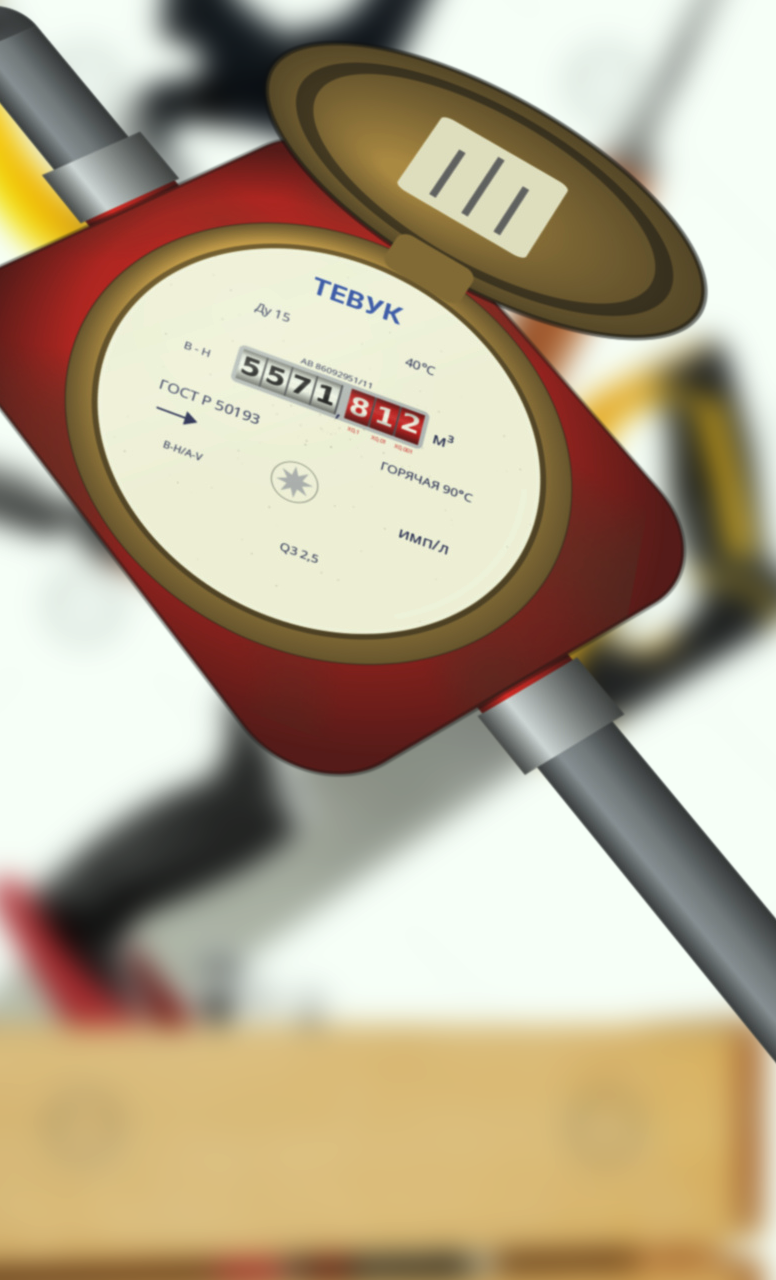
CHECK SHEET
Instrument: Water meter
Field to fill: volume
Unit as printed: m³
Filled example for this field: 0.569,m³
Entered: 5571.812,m³
